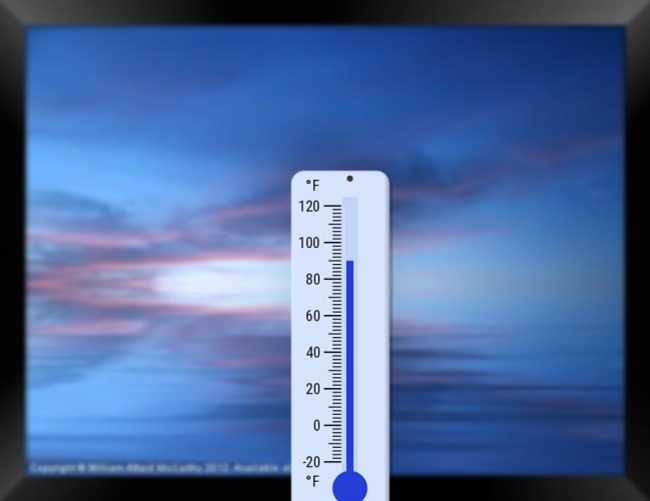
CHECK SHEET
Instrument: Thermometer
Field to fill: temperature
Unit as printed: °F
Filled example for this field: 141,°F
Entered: 90,°F
